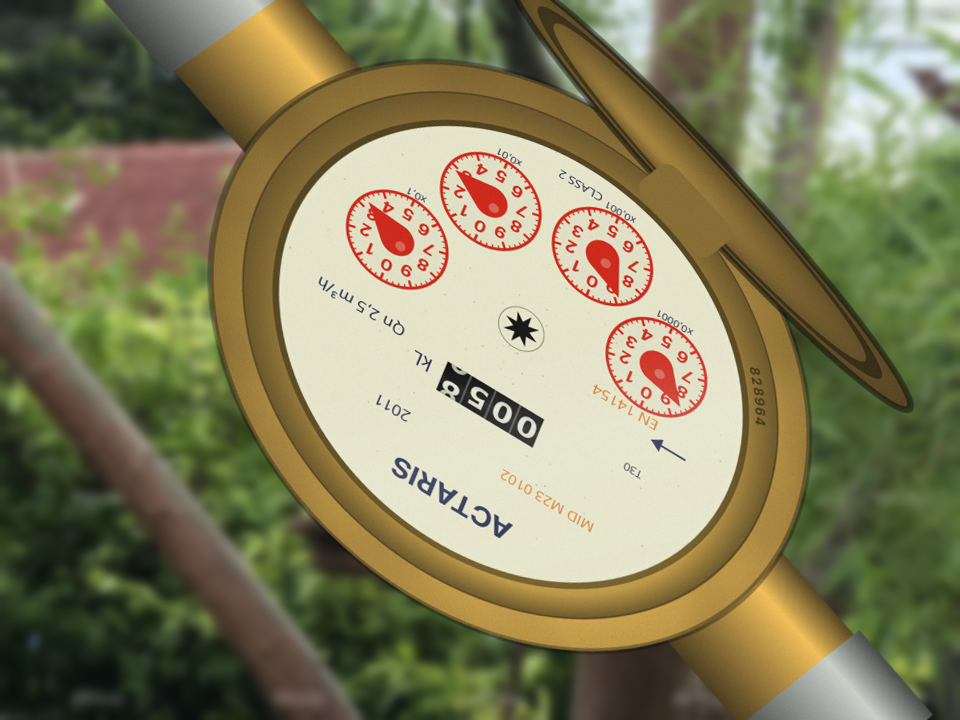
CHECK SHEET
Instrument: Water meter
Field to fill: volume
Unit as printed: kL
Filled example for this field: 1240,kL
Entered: 58.3288,kL
